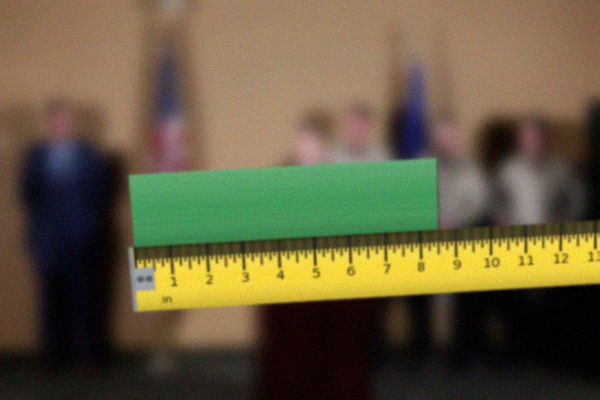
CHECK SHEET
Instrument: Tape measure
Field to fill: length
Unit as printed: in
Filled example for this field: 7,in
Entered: 8.5,in
